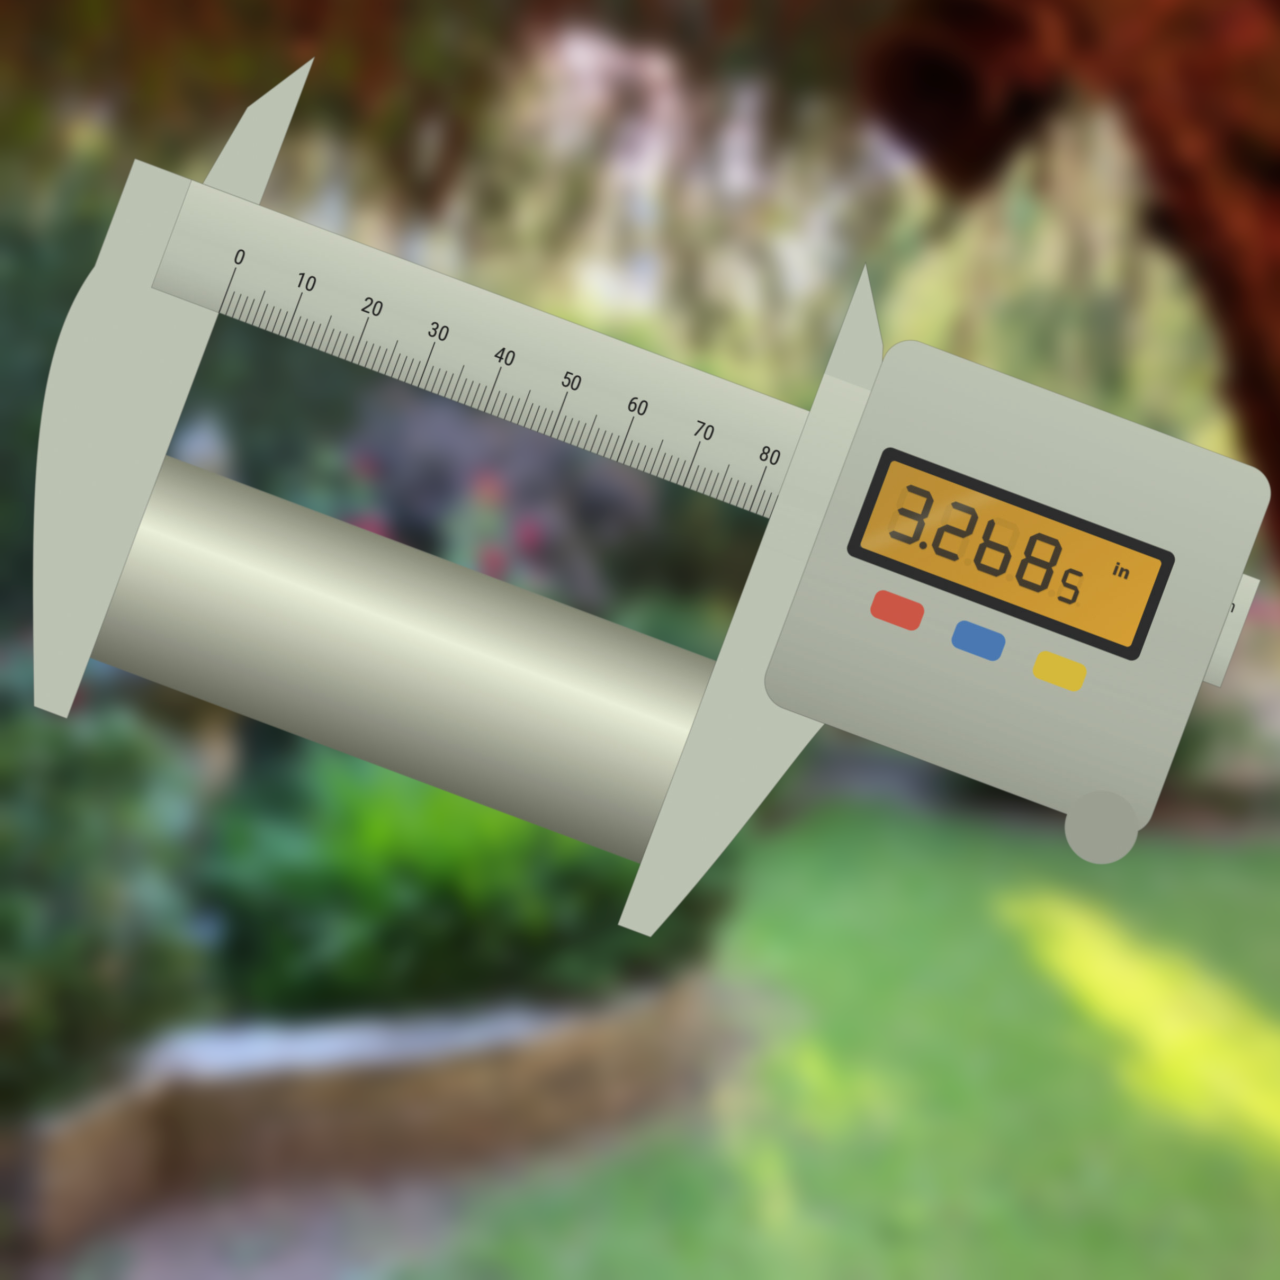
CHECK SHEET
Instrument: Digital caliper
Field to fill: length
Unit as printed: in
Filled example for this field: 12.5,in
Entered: 3.2685,in
